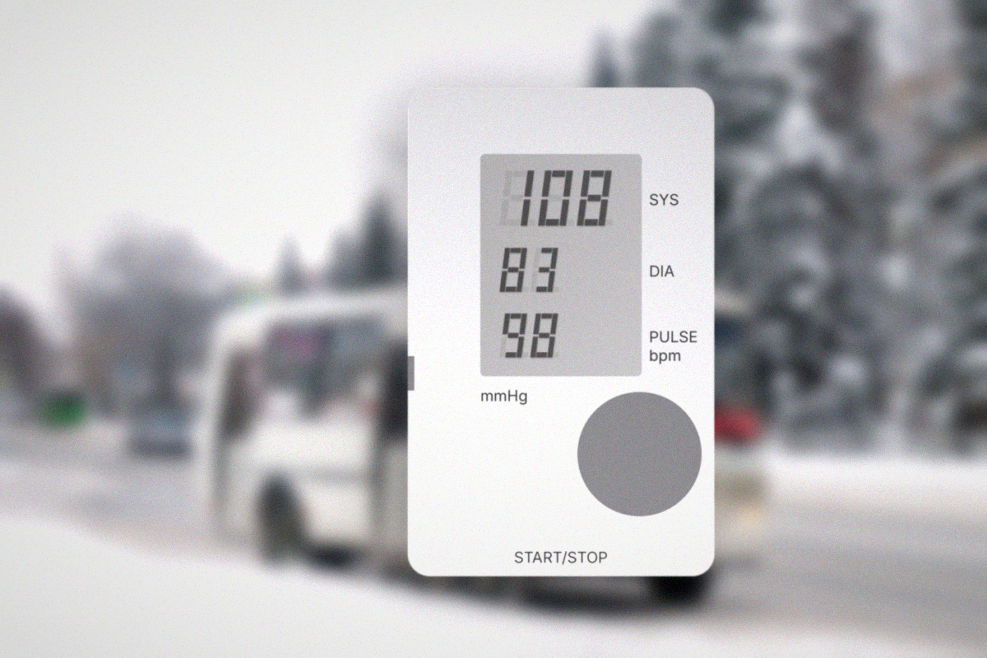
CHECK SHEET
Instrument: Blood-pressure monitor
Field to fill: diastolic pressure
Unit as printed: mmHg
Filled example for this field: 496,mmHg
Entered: 83,mmHg
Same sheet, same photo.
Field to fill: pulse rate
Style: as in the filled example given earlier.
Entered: 98,bpm
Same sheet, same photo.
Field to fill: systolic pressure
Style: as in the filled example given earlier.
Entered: 108,mmHg
